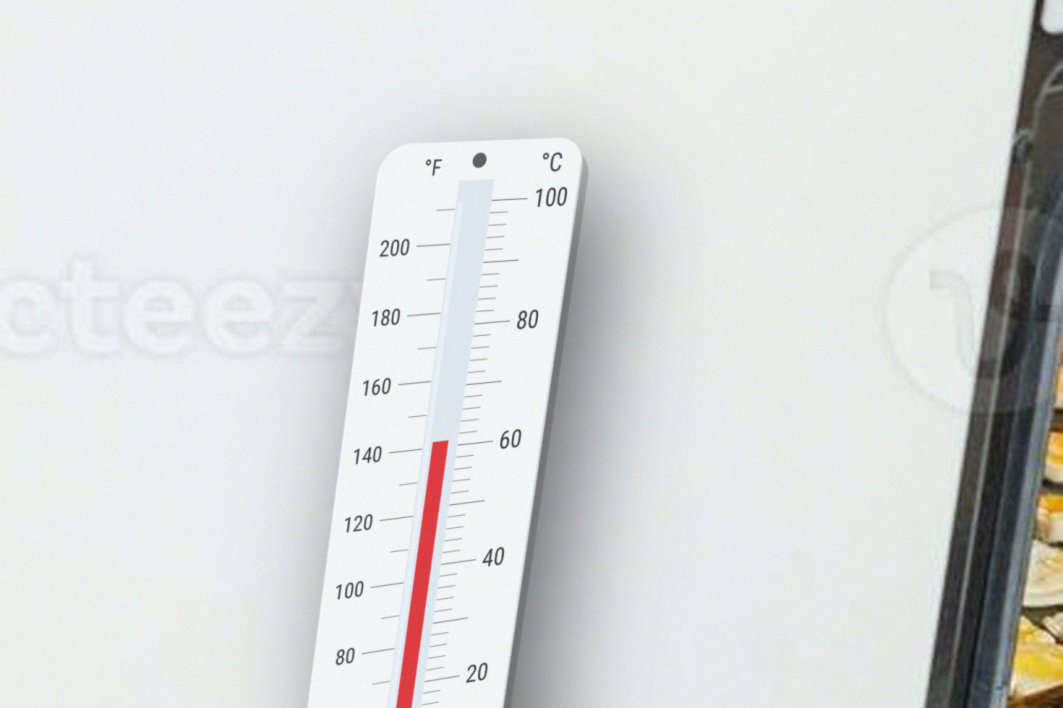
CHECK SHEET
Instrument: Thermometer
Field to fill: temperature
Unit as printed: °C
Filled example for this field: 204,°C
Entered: 61,°C
